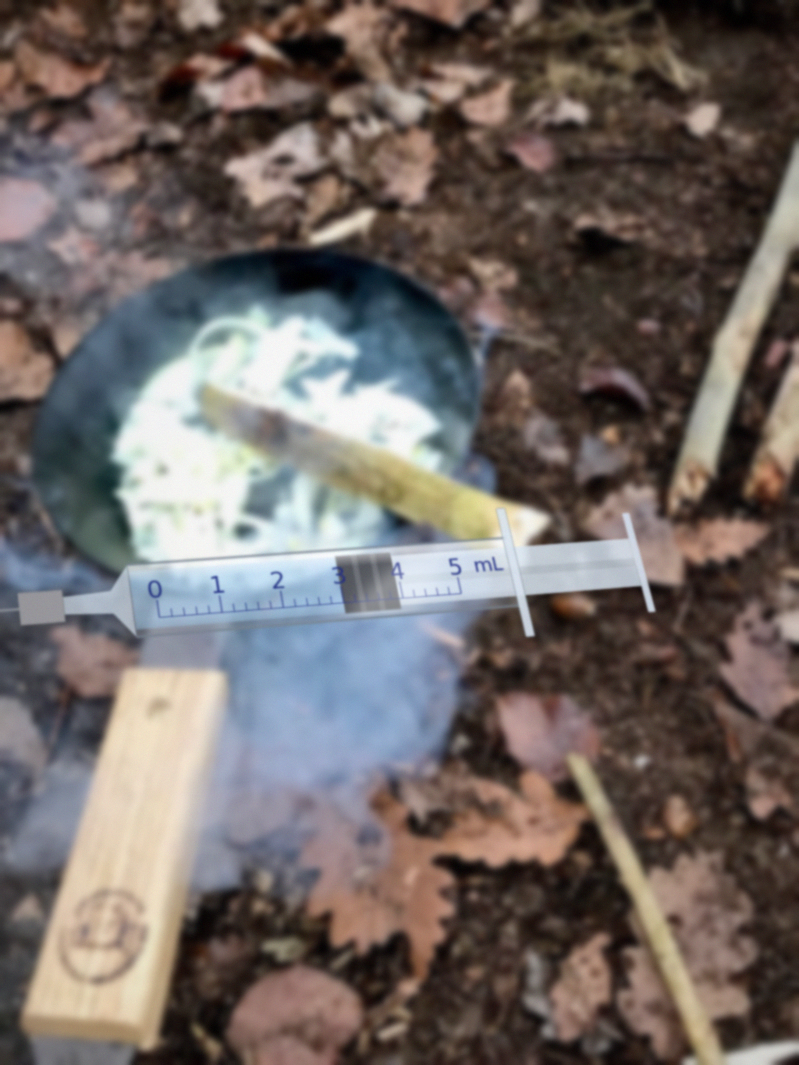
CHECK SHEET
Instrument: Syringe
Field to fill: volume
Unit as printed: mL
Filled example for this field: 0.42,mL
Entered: 3,mL
